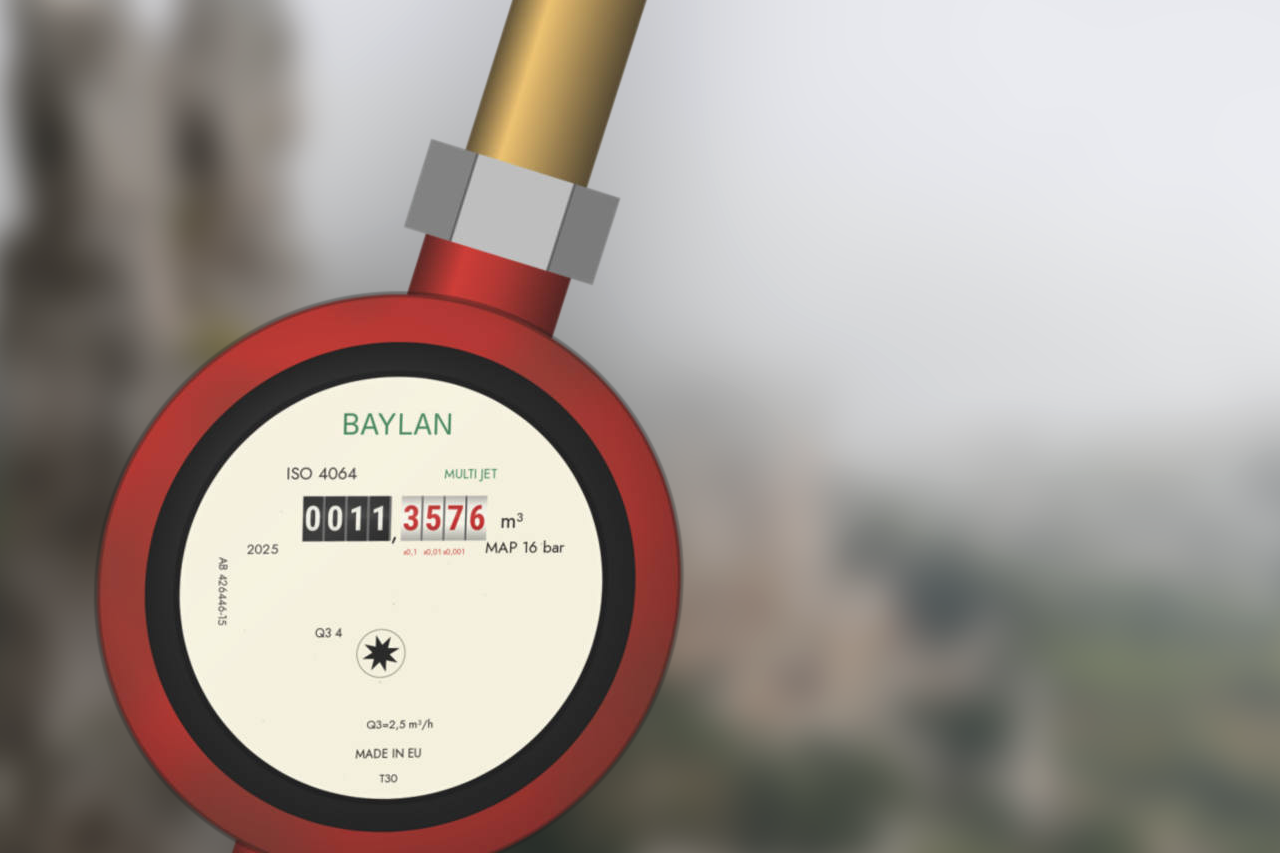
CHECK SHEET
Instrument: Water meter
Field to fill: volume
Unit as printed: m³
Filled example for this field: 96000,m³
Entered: 11.3576,m³
